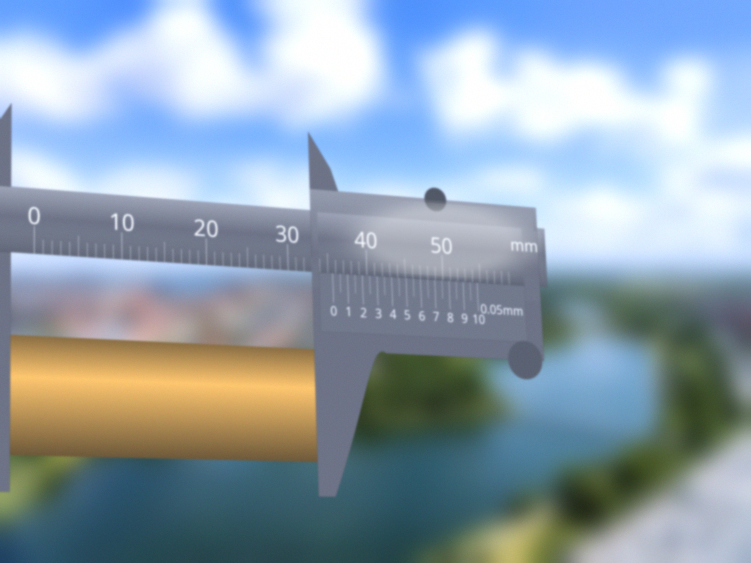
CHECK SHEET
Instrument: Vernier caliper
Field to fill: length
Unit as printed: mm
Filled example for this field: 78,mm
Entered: 35.6,mm
